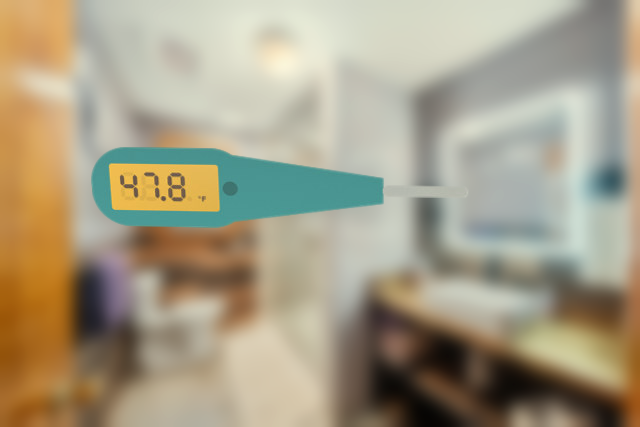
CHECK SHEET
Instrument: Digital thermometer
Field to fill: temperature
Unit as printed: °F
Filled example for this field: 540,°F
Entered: 47.8,°F
